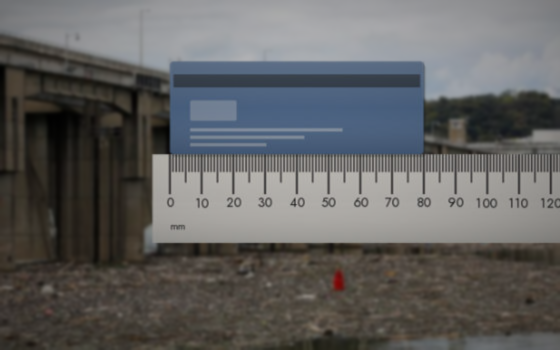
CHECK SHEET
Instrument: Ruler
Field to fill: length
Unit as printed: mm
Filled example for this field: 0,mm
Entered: 80,mm
